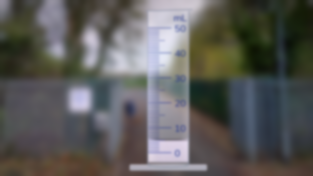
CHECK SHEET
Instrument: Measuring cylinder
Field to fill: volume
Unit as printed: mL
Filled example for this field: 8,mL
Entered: 5,mL
